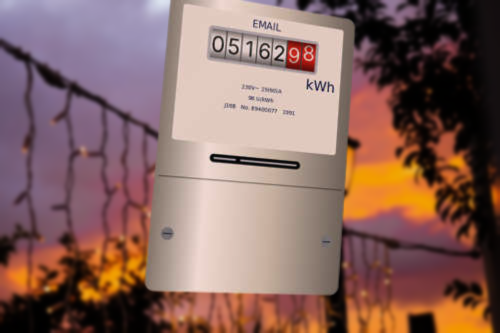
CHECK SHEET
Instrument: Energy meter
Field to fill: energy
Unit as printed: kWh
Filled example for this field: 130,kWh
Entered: 5162.98,kWh
